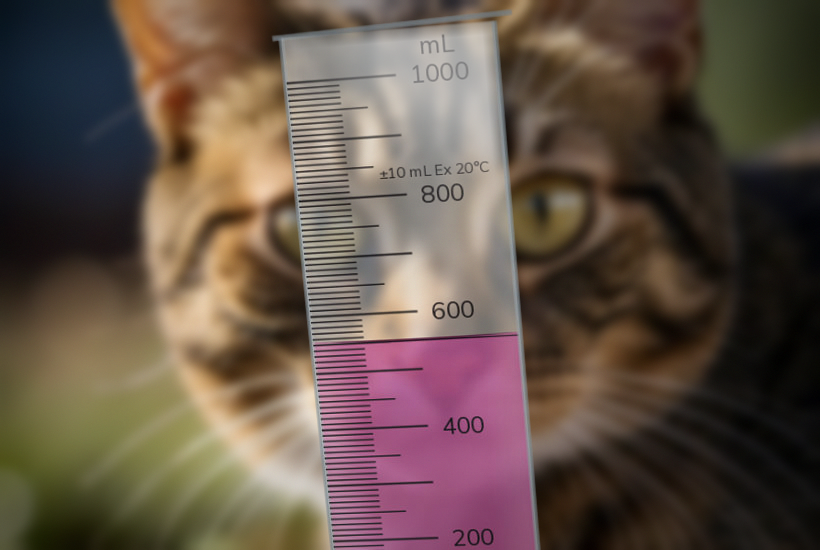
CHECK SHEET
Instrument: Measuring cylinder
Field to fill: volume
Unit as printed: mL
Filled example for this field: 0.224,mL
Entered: 550,mL
